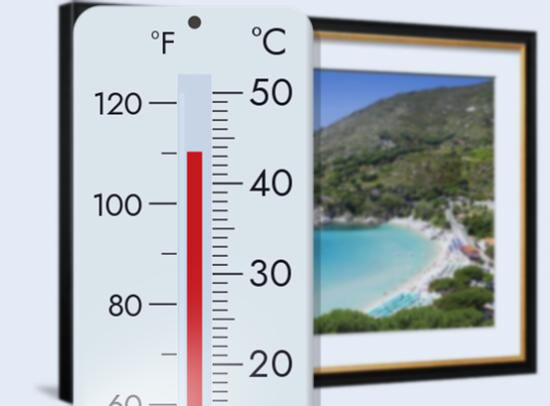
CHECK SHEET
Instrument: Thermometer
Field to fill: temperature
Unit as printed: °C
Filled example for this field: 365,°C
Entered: 43.5,°C
